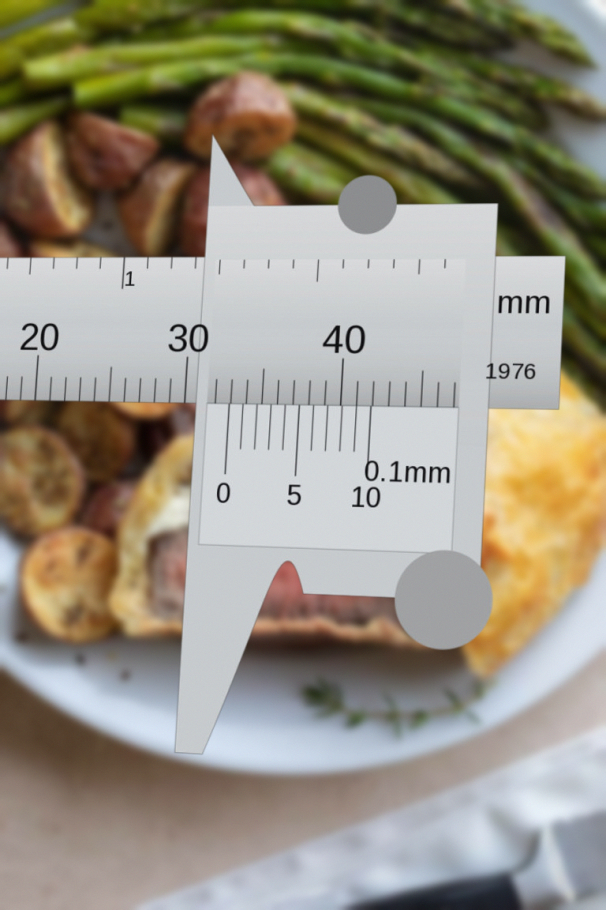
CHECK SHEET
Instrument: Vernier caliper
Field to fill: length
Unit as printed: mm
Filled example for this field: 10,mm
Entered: 32.9,mm
